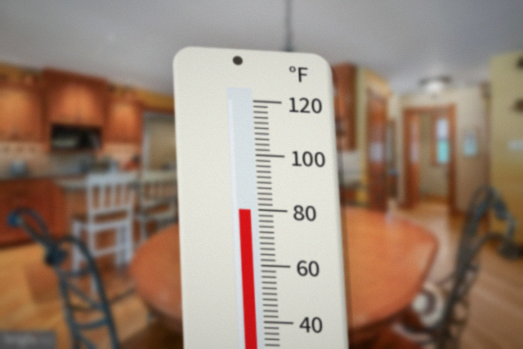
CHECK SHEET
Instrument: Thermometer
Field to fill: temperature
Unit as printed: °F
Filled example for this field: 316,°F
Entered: 80,°F
